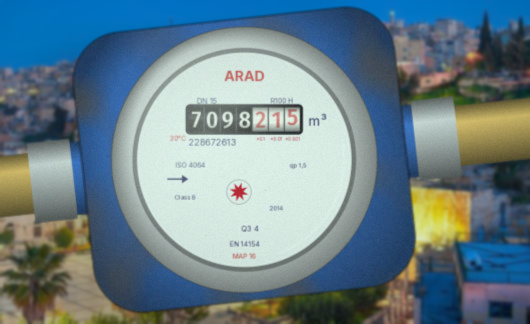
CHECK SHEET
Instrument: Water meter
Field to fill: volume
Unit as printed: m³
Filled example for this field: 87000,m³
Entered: 7098.215,m³
